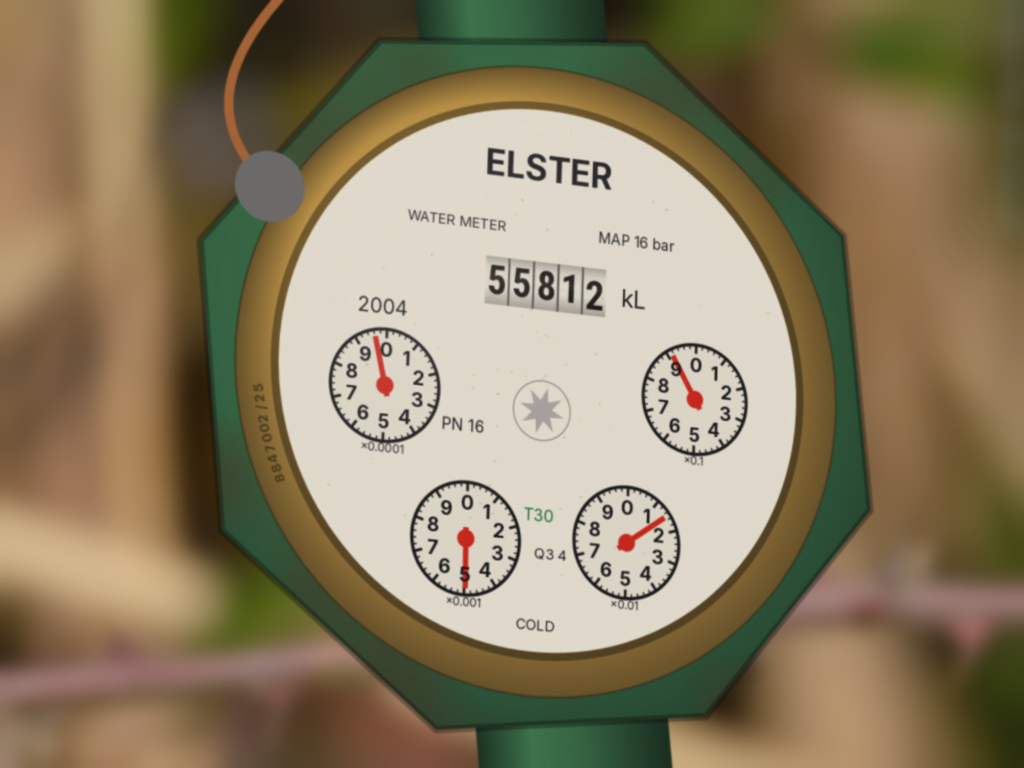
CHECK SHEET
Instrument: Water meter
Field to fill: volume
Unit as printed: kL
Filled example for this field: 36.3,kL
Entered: 55811.9149,kL
